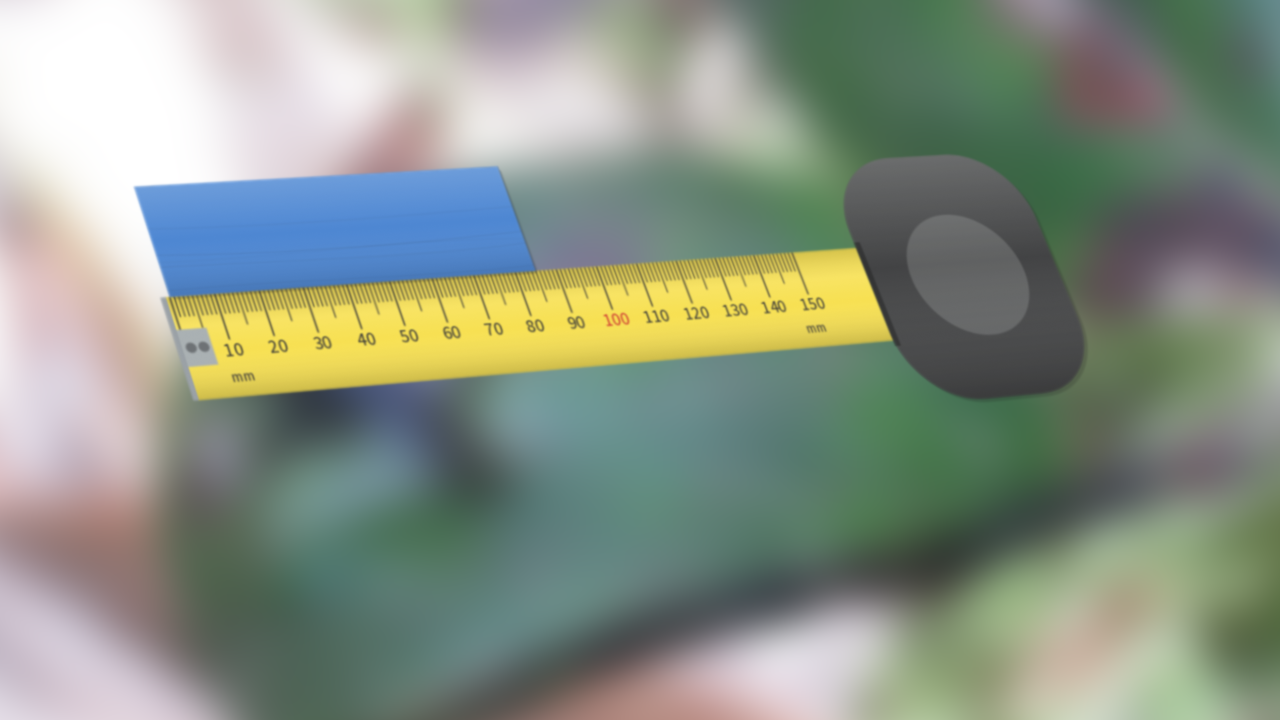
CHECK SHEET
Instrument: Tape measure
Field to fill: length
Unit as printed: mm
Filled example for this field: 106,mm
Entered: 85,mm
